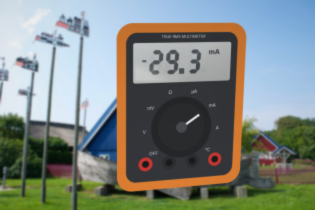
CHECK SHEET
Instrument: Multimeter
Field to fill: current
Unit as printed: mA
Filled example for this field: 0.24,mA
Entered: -29.3,mA
